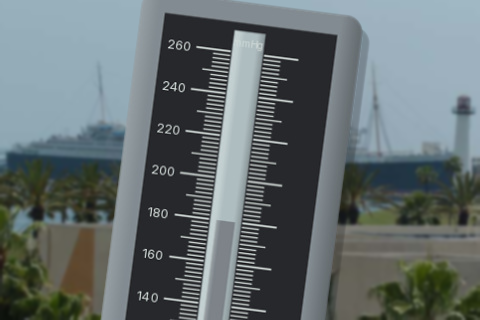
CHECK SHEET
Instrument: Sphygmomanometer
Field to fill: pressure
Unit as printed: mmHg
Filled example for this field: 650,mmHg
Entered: 180,mmHg
